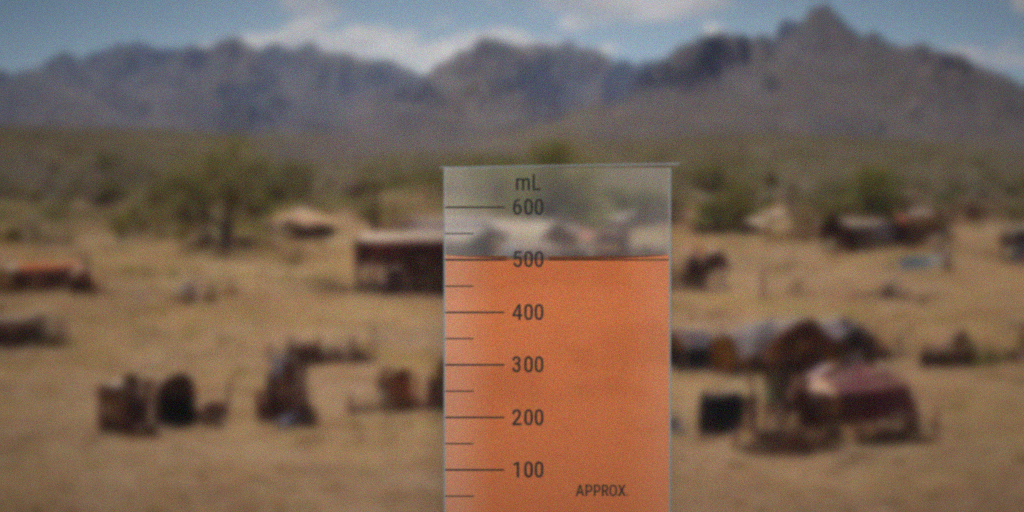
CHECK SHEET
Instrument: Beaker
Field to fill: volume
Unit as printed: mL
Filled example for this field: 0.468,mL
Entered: 500,mL
